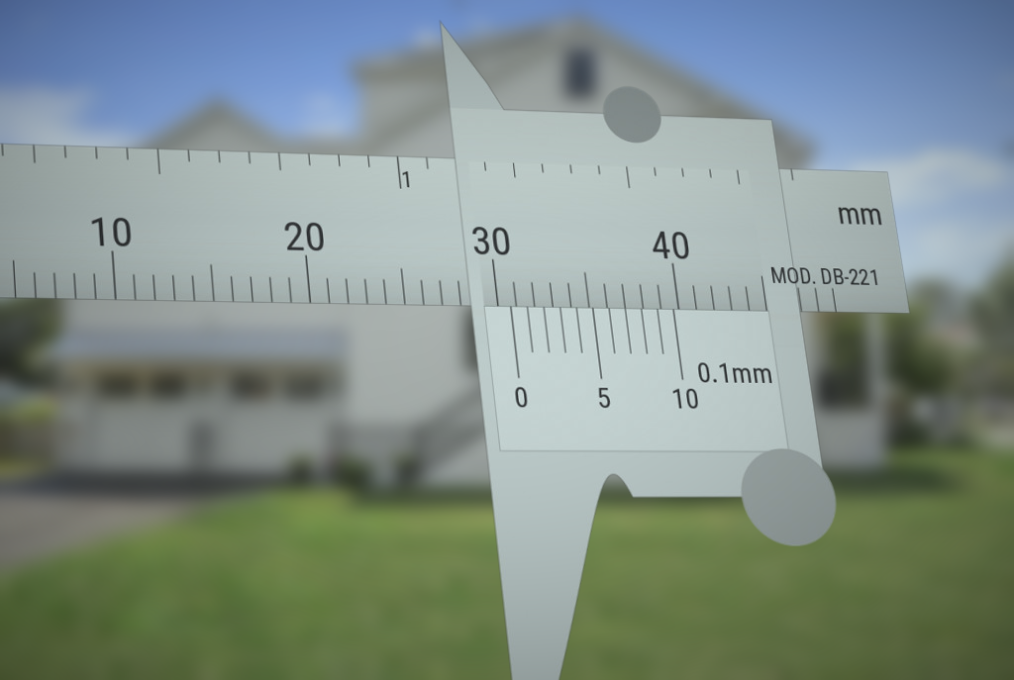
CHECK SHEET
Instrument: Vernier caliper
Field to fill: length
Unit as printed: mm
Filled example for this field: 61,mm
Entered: 30.7,mm
